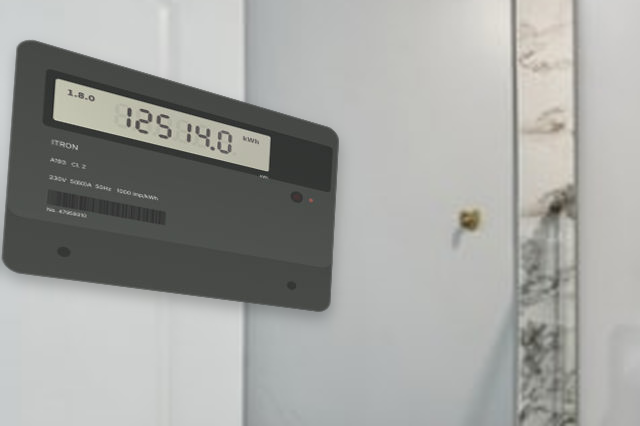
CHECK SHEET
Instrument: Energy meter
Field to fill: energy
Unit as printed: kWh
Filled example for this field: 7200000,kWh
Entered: 12514.0,kWh
